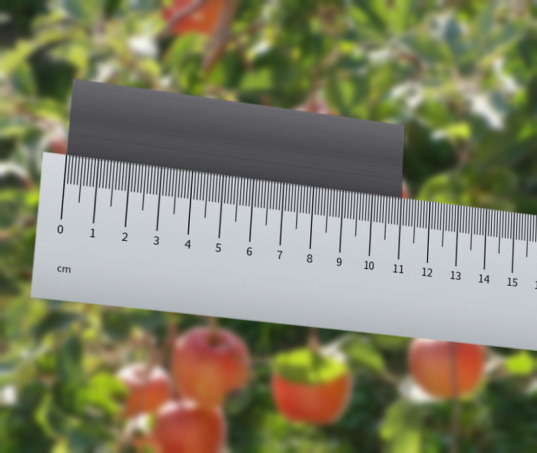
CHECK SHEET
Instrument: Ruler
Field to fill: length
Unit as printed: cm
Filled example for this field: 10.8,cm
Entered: 11,cm
